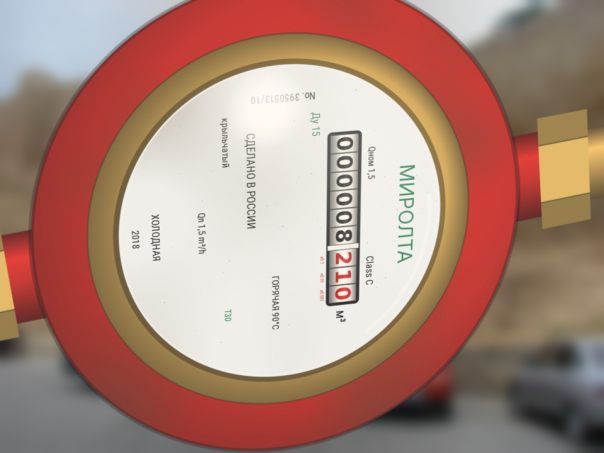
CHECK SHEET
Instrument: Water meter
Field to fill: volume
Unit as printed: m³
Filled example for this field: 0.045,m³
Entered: 8.210,m³
